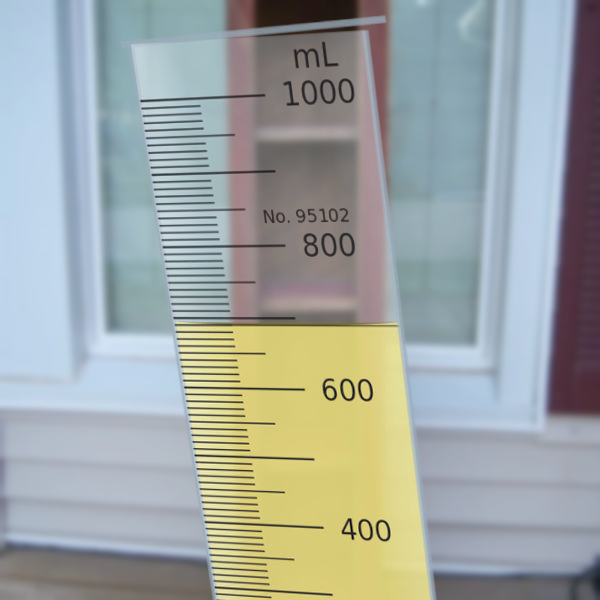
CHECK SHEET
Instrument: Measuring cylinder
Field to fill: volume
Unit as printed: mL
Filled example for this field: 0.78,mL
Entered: 690,mL
